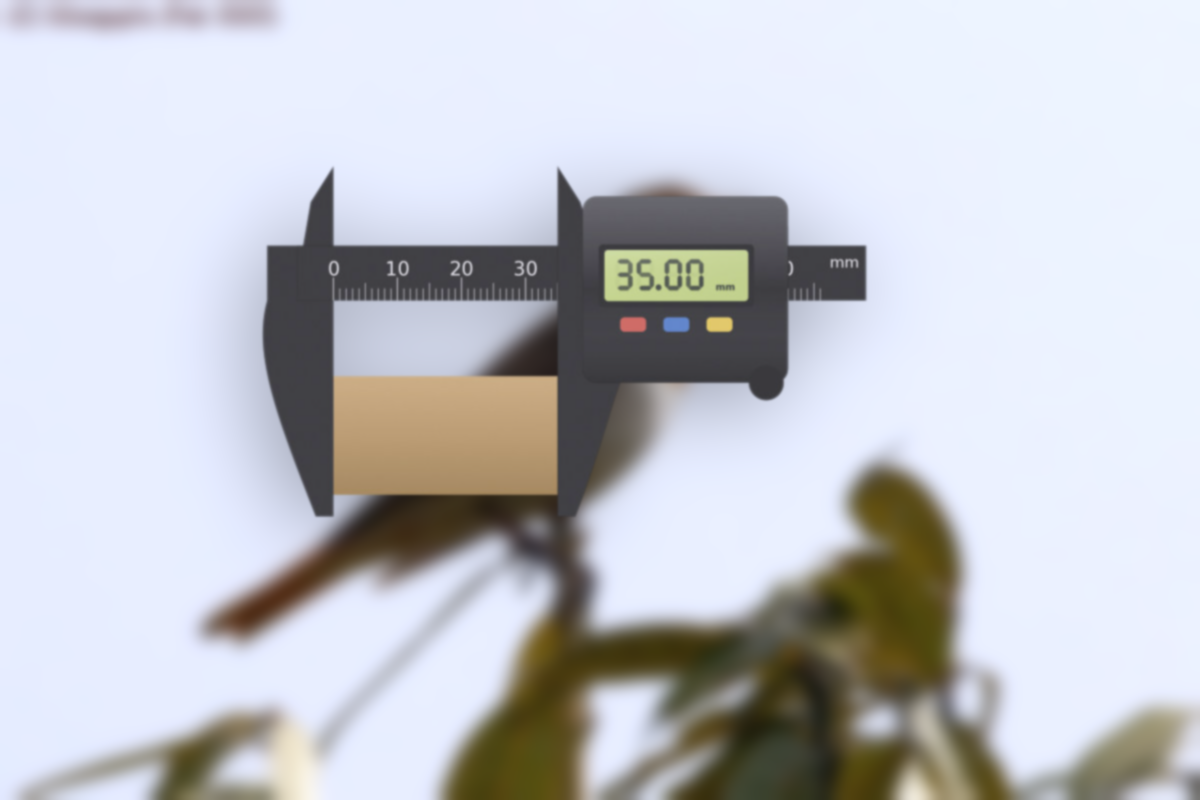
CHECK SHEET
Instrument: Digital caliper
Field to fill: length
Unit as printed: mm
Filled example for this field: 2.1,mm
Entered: 35.00,mm
